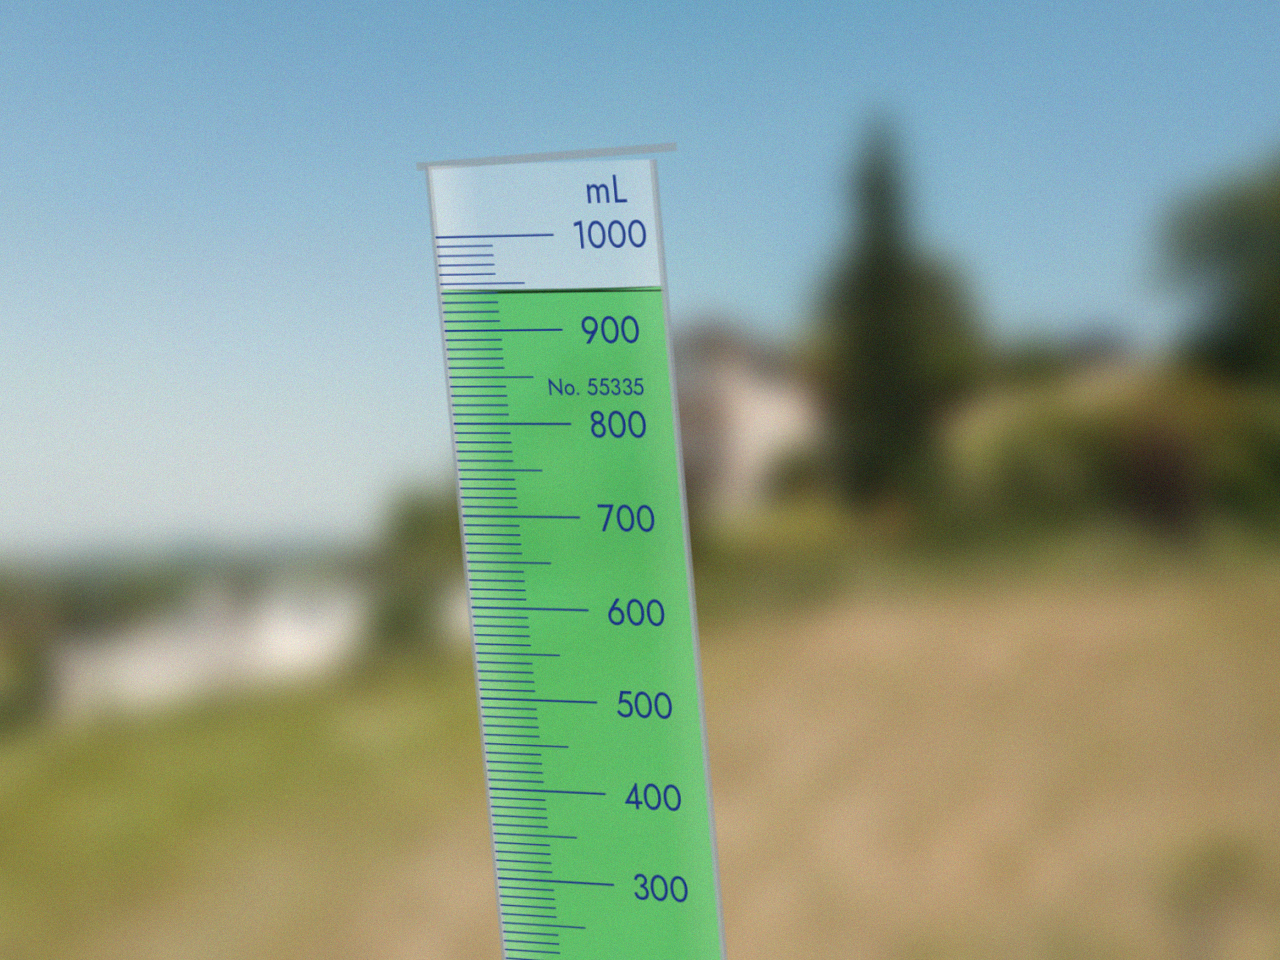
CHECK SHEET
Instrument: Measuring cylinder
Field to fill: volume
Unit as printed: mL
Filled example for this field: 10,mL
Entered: 940,mL
